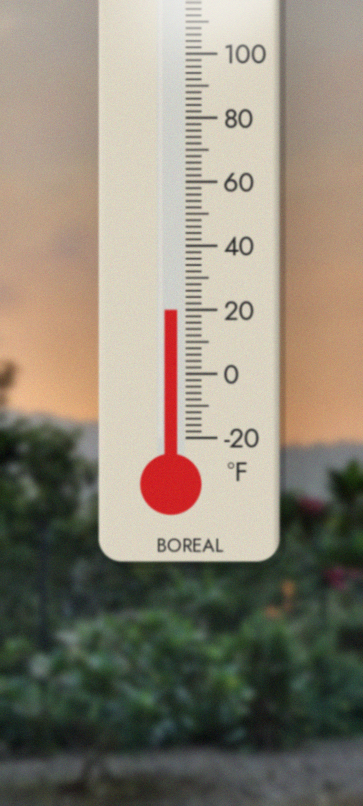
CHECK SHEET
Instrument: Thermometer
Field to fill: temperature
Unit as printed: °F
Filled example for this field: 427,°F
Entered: 20,°F
